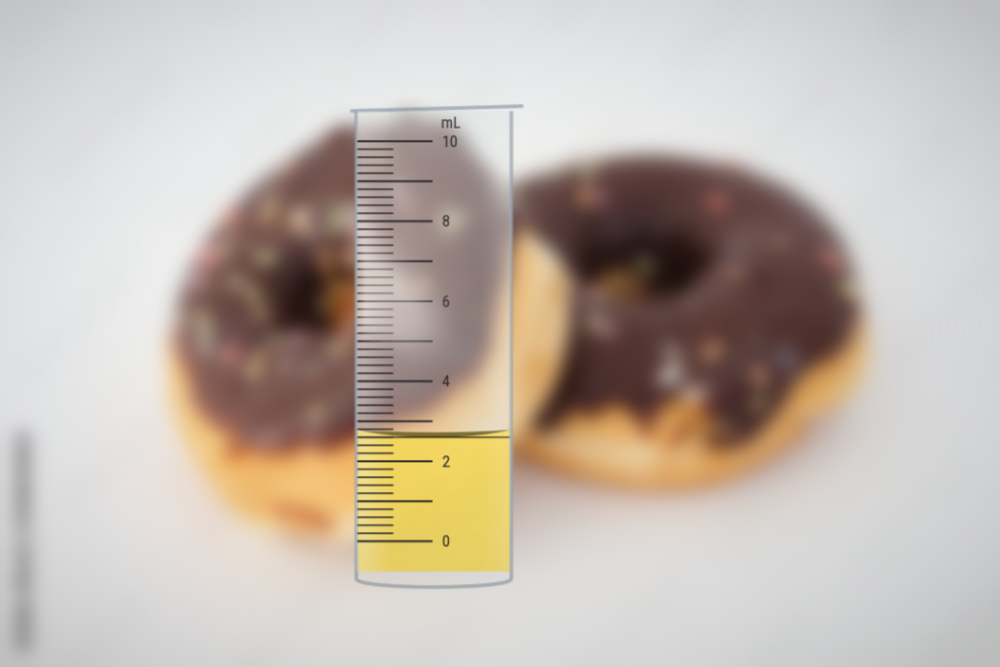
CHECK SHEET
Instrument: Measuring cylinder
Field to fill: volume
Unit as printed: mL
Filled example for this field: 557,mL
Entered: 2.6,mL
